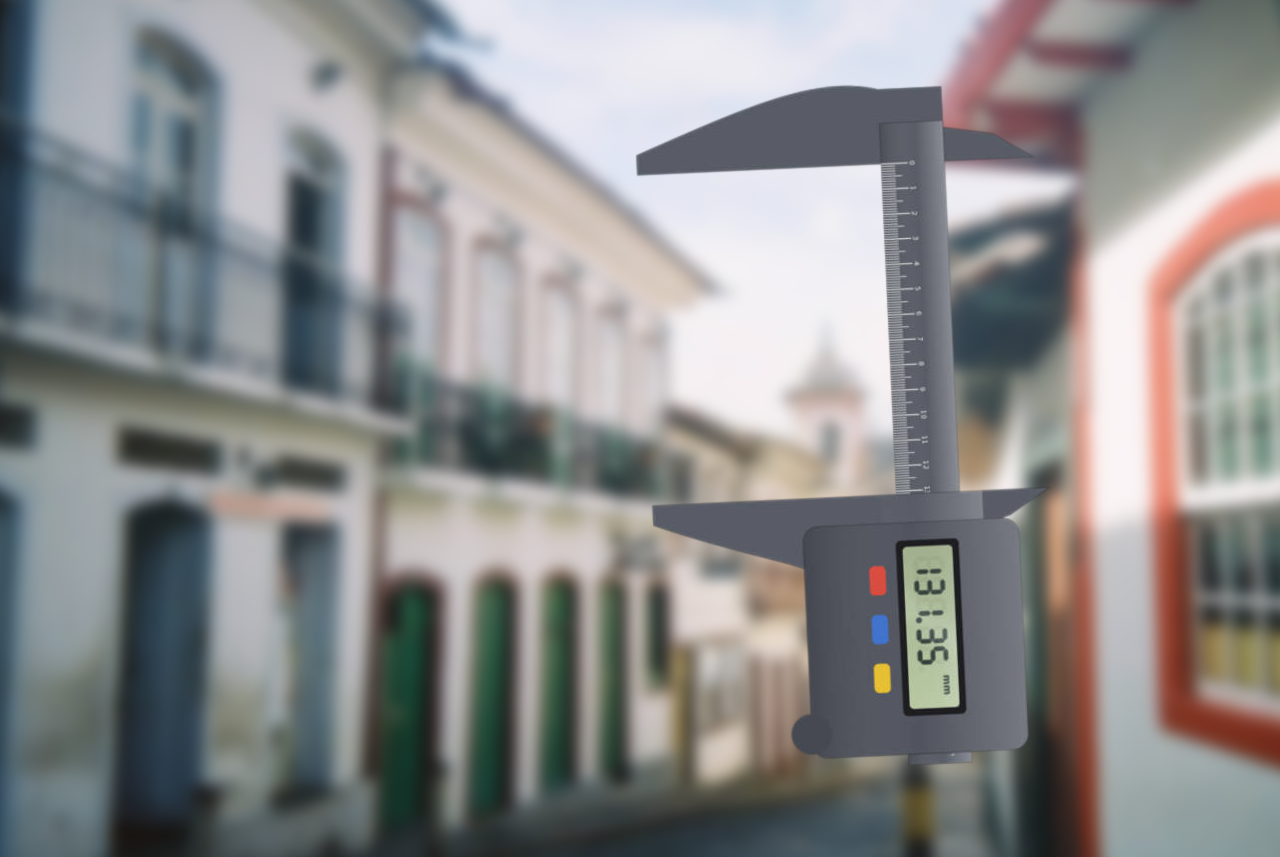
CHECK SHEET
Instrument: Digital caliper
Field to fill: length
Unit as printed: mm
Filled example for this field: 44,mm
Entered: 131.35,mm
